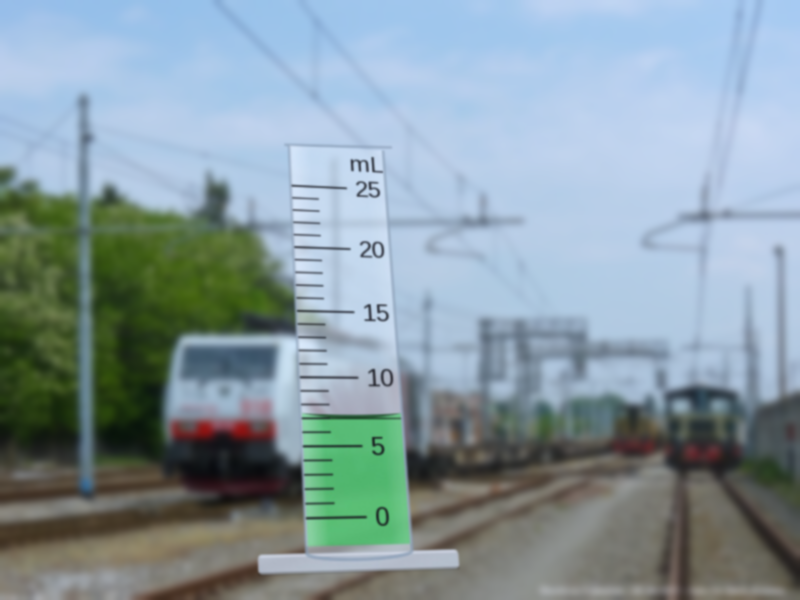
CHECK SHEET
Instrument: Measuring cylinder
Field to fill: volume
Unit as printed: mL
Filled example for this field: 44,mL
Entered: 7,mL
